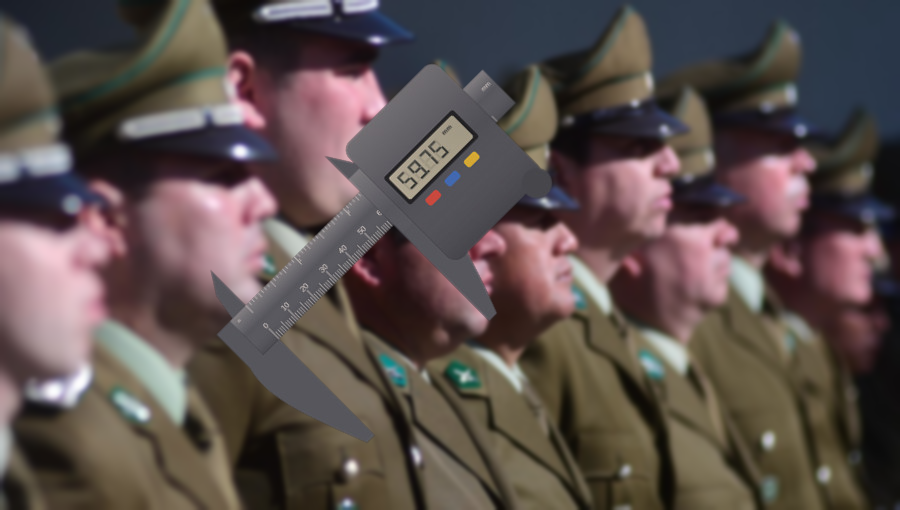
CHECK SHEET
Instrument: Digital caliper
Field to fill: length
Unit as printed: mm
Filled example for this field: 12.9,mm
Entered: 59.75,mm
